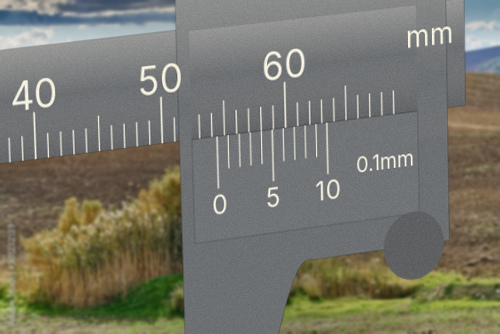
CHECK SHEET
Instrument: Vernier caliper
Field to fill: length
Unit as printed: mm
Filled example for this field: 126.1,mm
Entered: 54.4,mm
